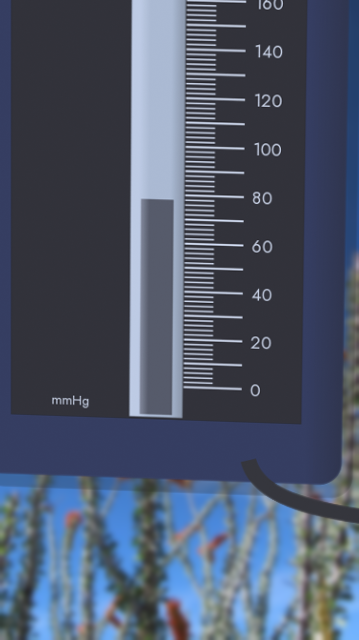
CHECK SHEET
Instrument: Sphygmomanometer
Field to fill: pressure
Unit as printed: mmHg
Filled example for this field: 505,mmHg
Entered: 78,mmHg
